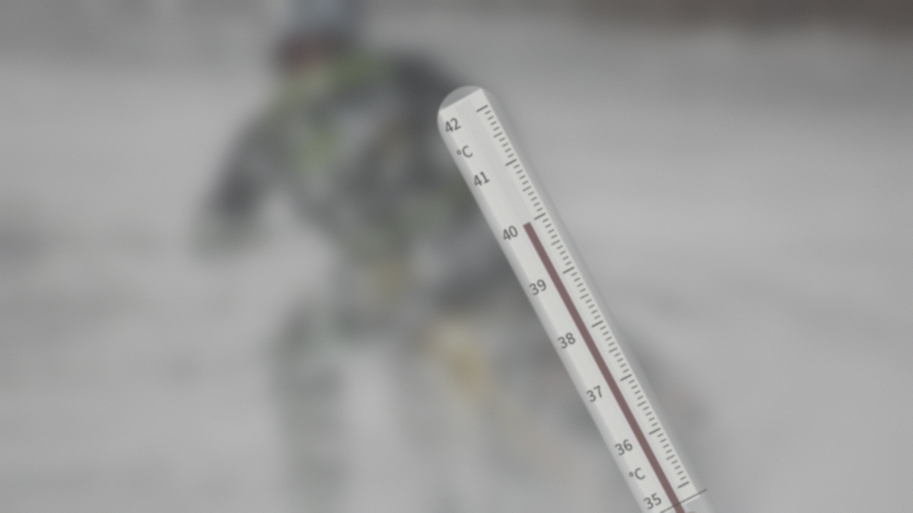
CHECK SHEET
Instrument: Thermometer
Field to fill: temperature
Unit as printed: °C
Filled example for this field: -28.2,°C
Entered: 40,°C
